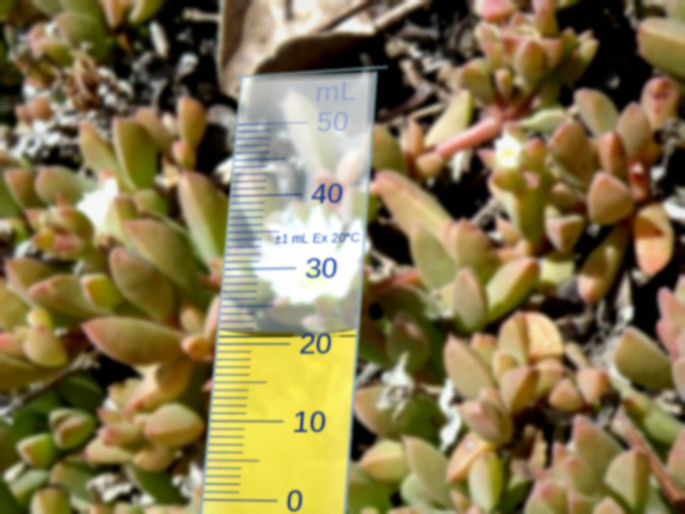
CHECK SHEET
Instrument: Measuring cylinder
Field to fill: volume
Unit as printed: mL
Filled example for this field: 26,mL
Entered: 21,mL
